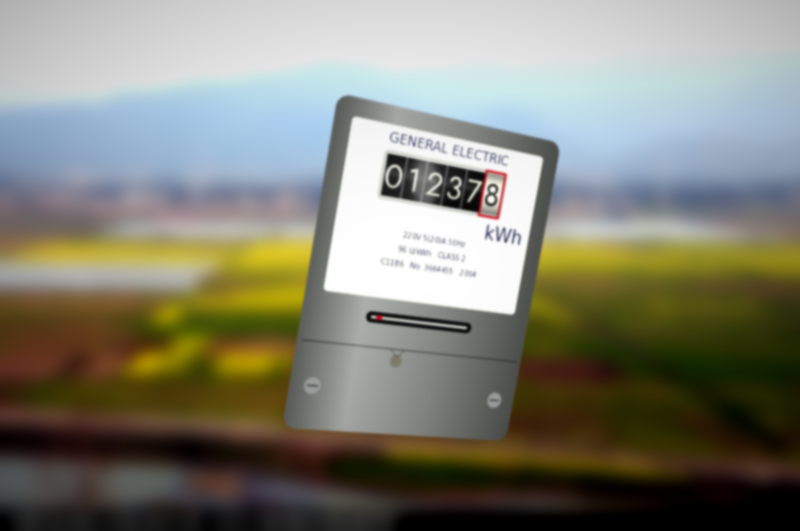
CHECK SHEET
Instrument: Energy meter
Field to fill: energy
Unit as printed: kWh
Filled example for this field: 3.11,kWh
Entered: 1237.8,kWh
